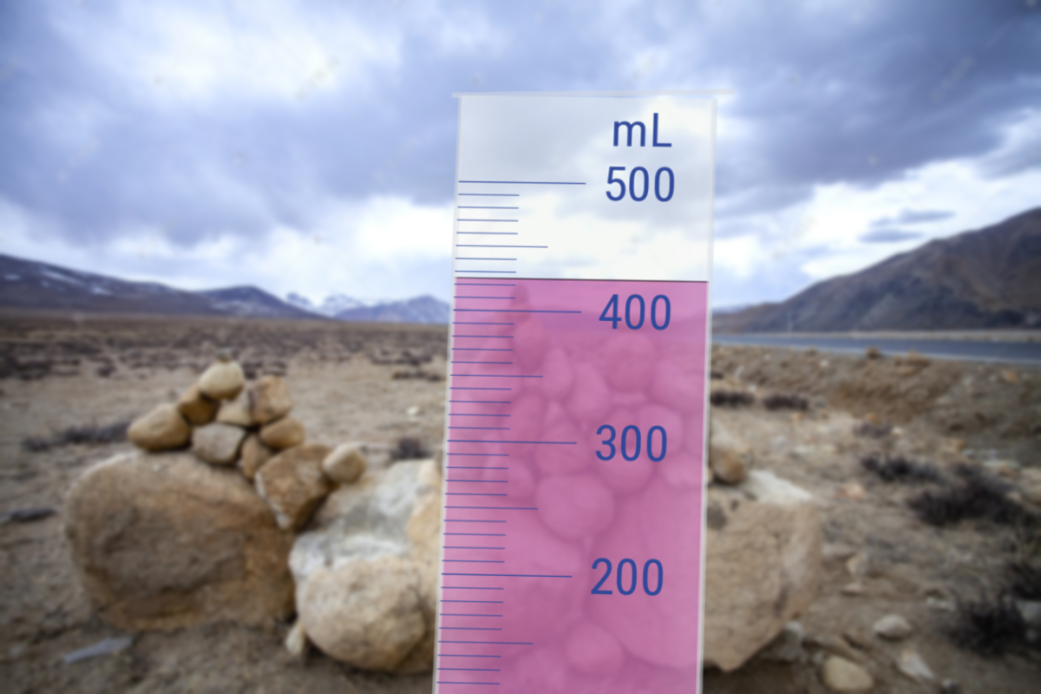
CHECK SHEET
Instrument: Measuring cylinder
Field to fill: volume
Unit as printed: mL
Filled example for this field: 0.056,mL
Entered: 425,mL
